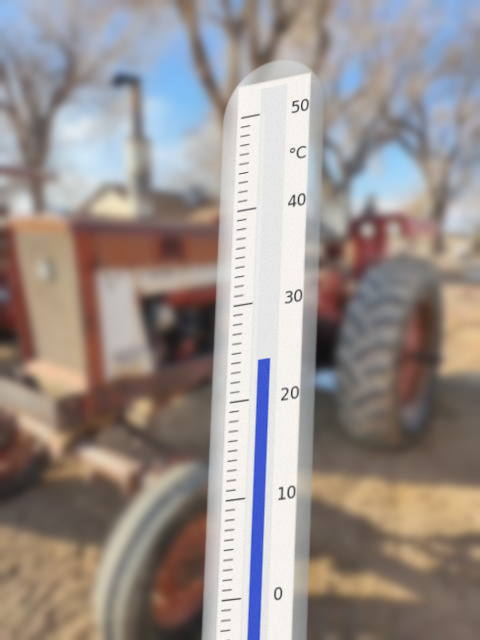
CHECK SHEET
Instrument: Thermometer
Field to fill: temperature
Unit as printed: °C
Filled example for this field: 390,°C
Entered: 24,°C
